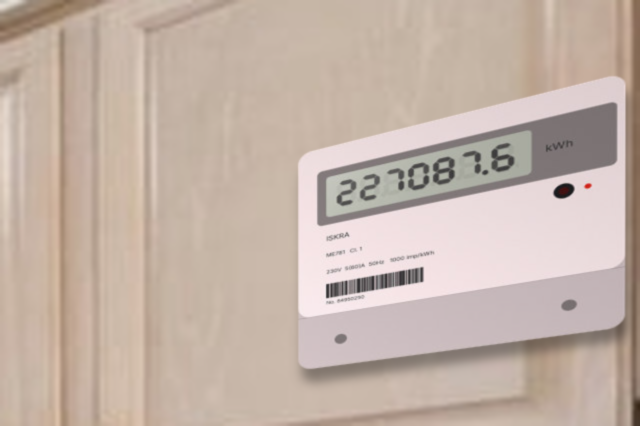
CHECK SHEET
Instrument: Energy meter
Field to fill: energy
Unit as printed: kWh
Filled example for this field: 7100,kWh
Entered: 227087.6,kWh
